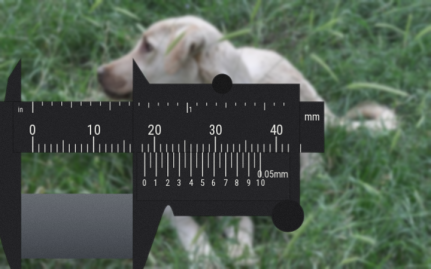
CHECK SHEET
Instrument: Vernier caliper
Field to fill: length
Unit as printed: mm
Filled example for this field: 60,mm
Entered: 18.4,mm
